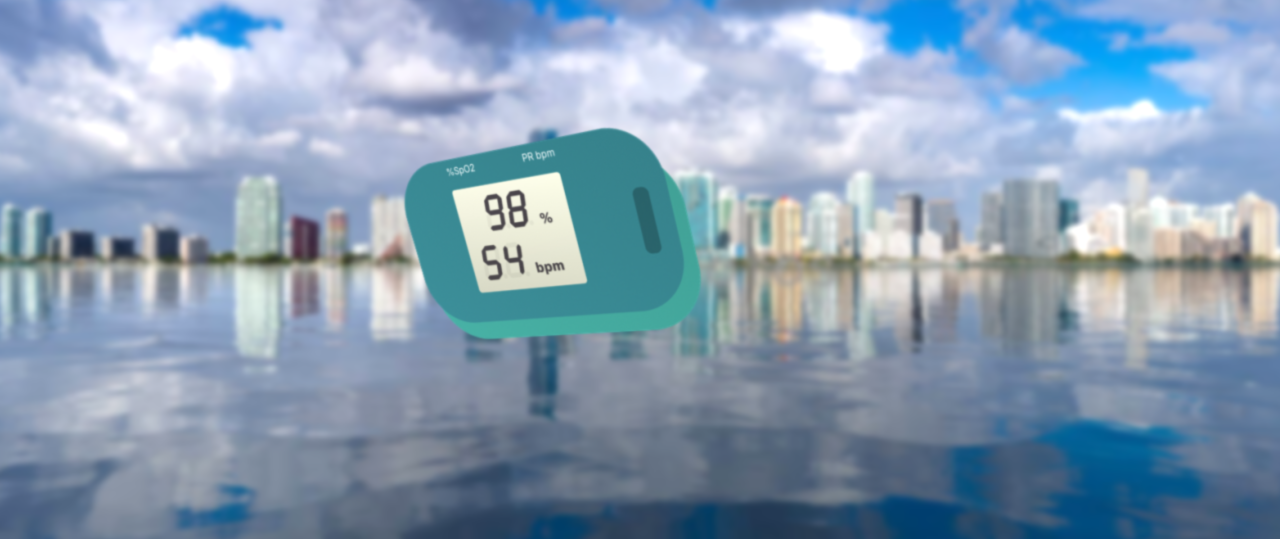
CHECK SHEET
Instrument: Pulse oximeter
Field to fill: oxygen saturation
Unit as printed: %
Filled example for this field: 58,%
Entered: 98,%
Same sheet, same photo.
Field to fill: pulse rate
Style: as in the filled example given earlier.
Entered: 54,bpm
